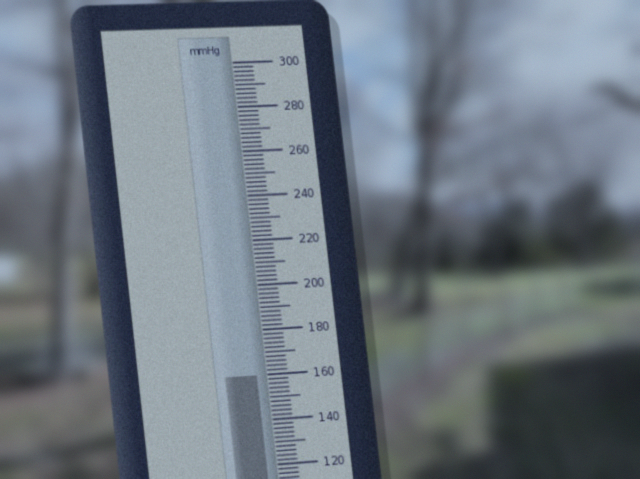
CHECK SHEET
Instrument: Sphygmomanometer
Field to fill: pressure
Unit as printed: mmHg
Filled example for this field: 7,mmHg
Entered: 160,mmHg
